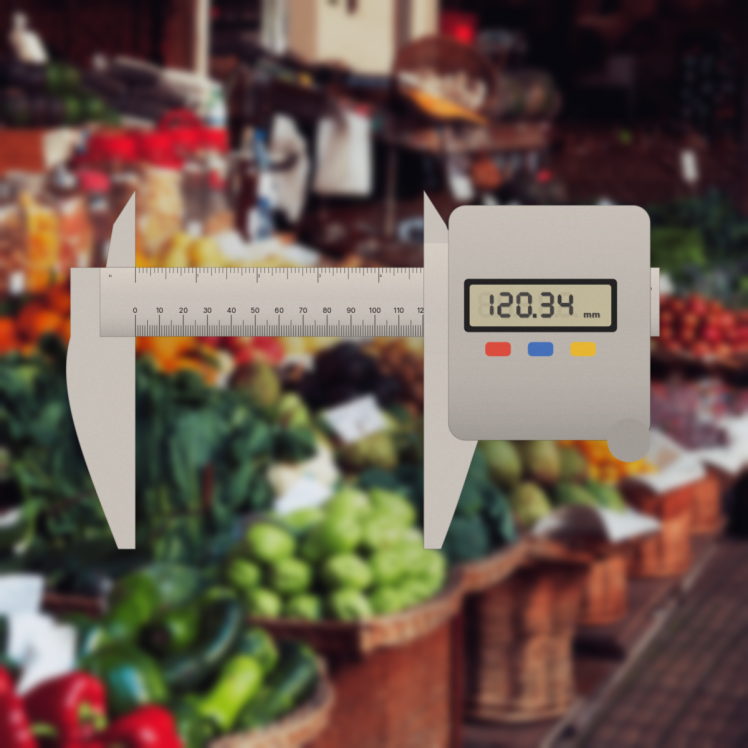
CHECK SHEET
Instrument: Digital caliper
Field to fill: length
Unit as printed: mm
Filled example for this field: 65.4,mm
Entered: 120.34,mm
